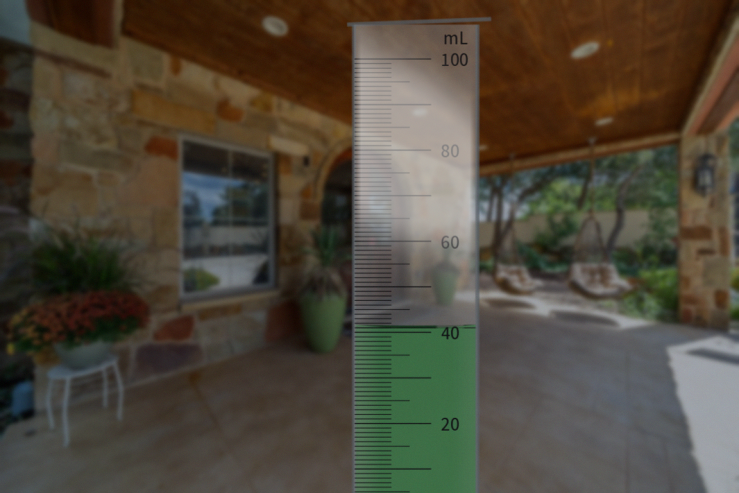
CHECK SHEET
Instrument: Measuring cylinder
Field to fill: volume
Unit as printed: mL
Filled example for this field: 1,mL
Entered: 41,mL
